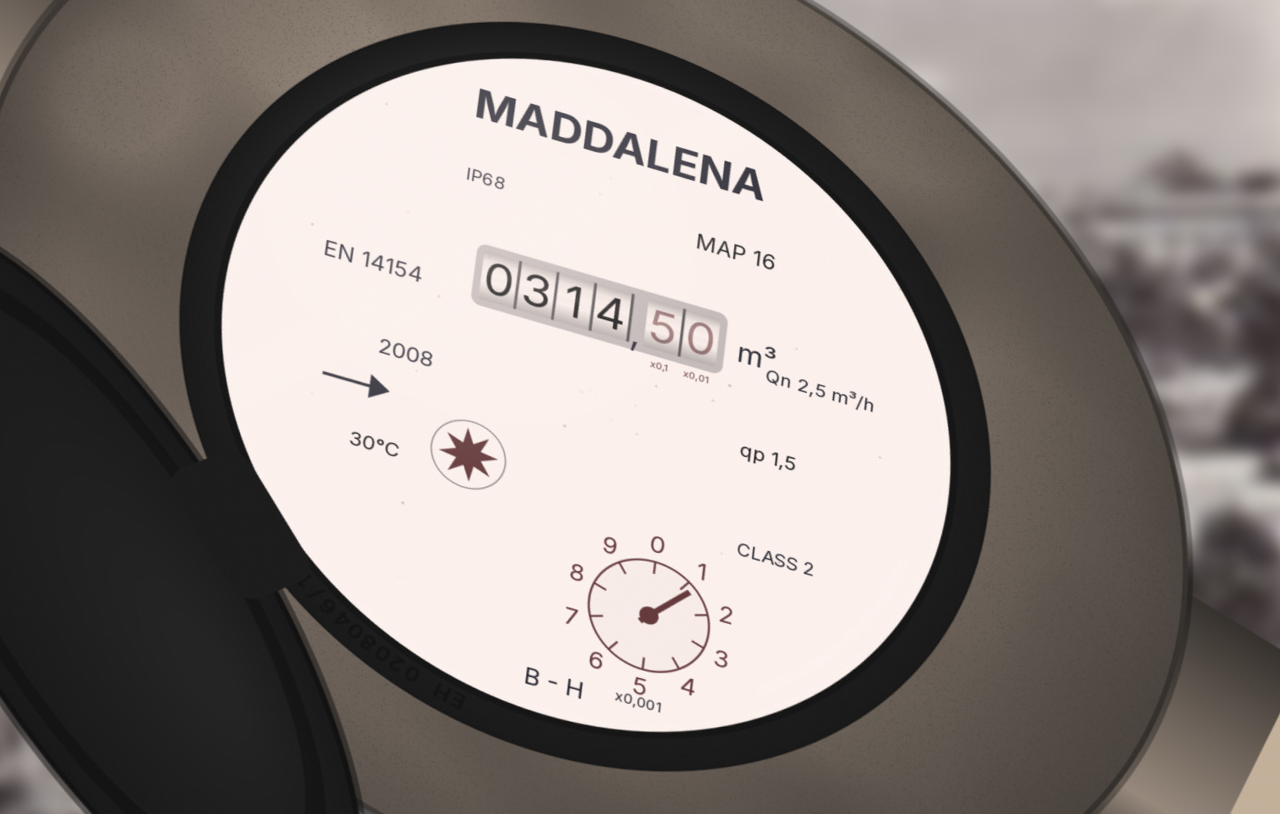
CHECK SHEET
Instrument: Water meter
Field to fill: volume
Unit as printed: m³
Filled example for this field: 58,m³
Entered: 314.501,m³
